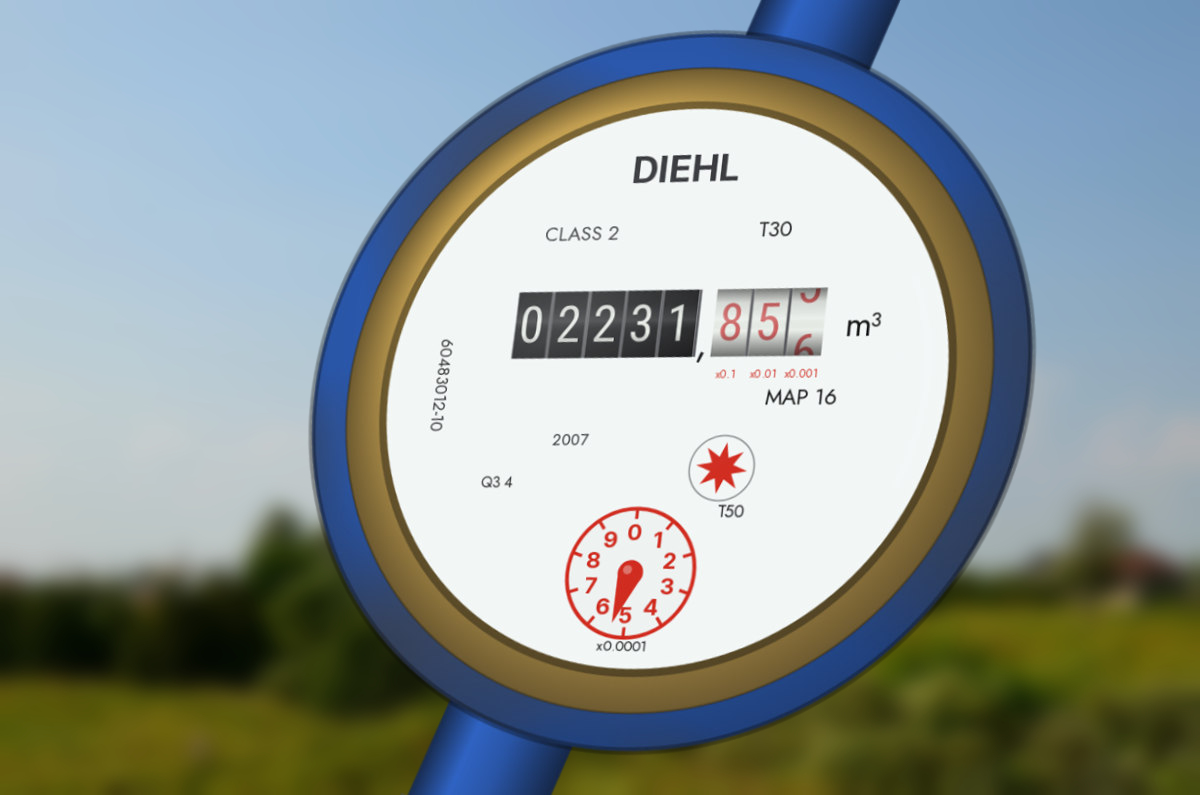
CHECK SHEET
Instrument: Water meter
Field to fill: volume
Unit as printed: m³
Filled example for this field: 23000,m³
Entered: 2231.8555,m³
